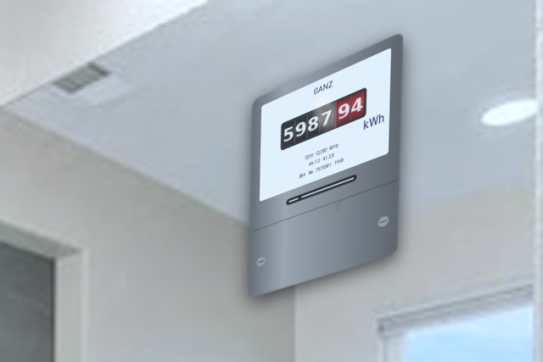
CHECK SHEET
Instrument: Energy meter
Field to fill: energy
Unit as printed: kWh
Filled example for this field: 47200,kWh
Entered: 5987.94,kWh
